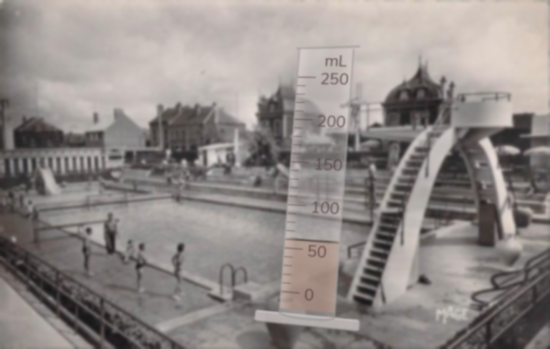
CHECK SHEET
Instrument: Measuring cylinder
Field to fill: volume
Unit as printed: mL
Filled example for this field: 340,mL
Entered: 60,mL
